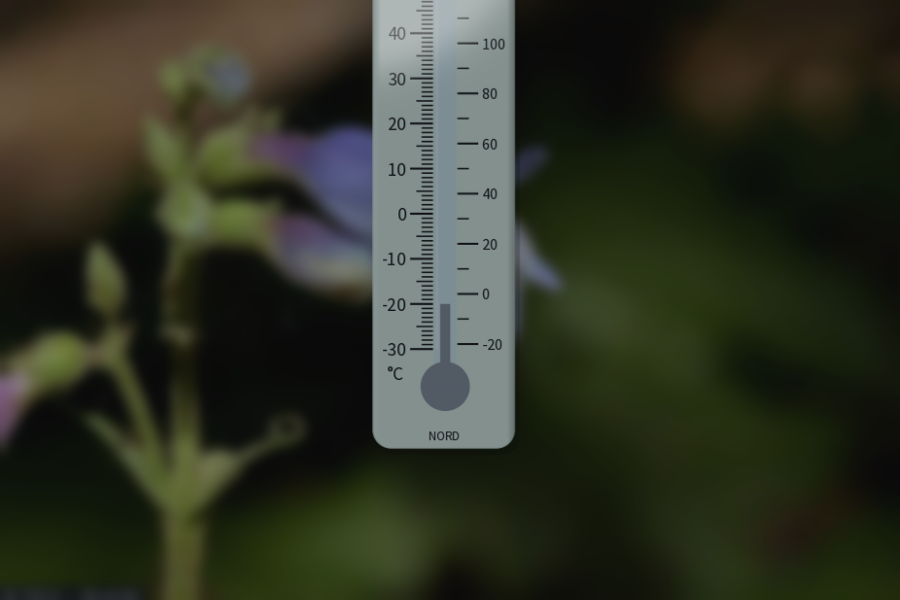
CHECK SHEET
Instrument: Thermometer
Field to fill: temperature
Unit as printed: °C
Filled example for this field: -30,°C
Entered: -20,°C
